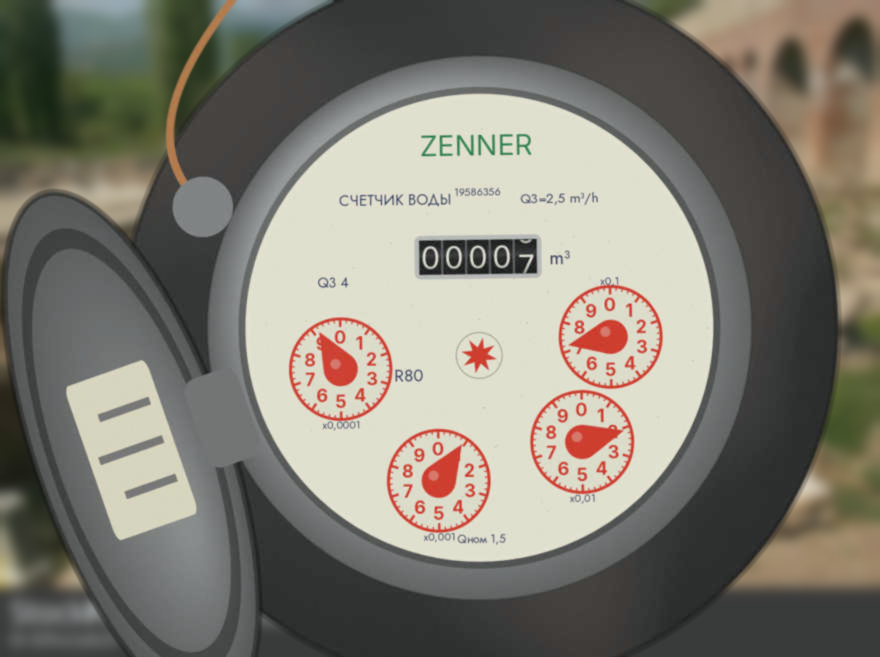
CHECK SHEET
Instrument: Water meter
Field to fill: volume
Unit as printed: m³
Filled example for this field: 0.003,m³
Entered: 6.7209,m³
